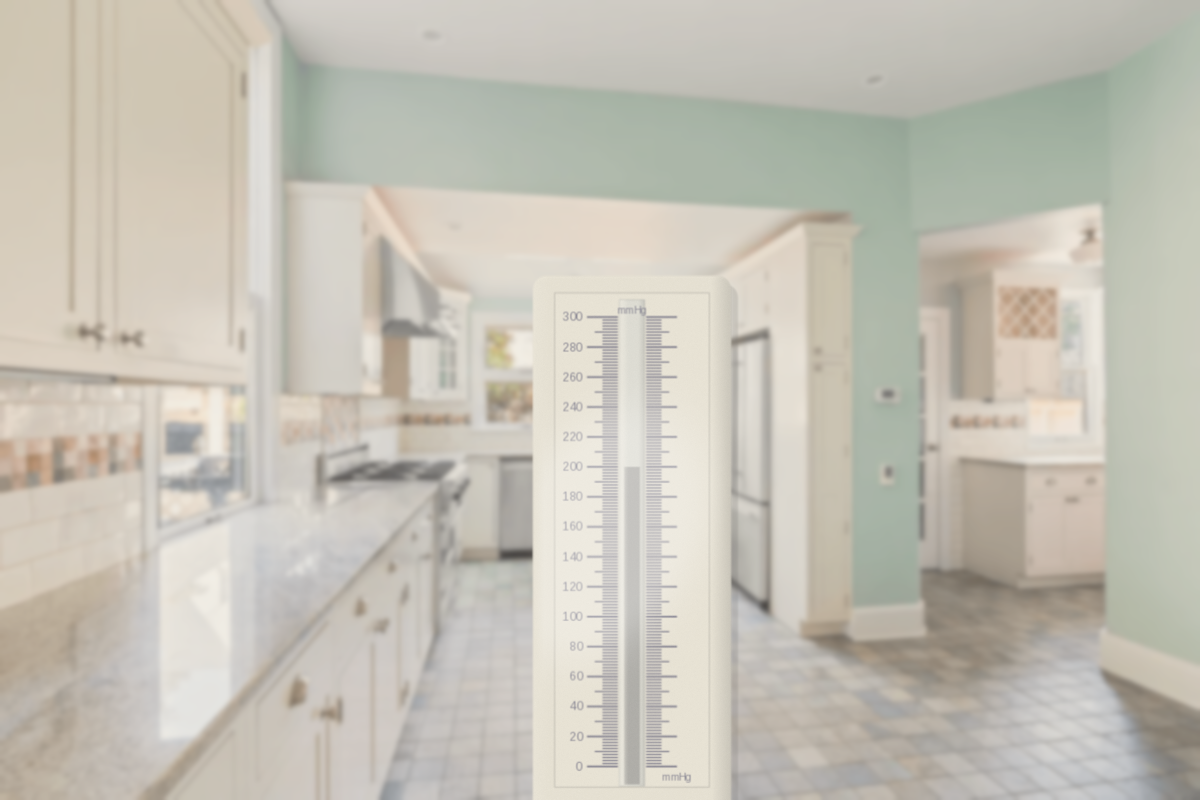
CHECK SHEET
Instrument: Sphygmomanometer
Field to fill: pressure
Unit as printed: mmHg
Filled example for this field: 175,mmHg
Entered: 200,mmHg
